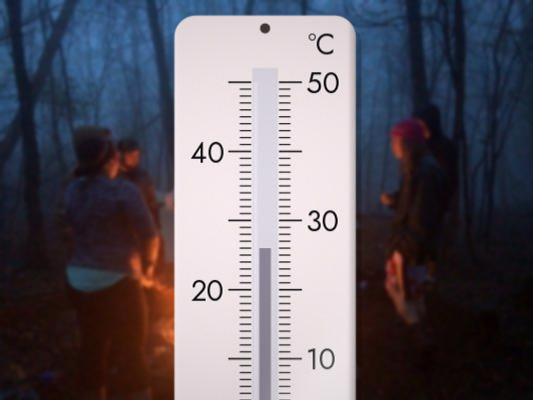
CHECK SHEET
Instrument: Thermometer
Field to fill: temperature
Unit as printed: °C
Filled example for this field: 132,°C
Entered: 26,°C
